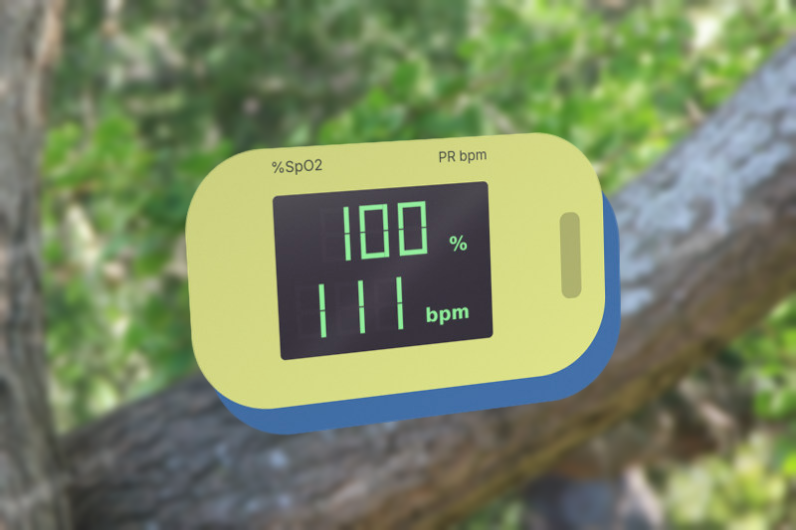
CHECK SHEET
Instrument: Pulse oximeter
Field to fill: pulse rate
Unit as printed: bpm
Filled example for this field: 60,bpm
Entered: 111,bpm
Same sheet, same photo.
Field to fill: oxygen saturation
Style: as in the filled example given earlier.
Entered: 100,%
